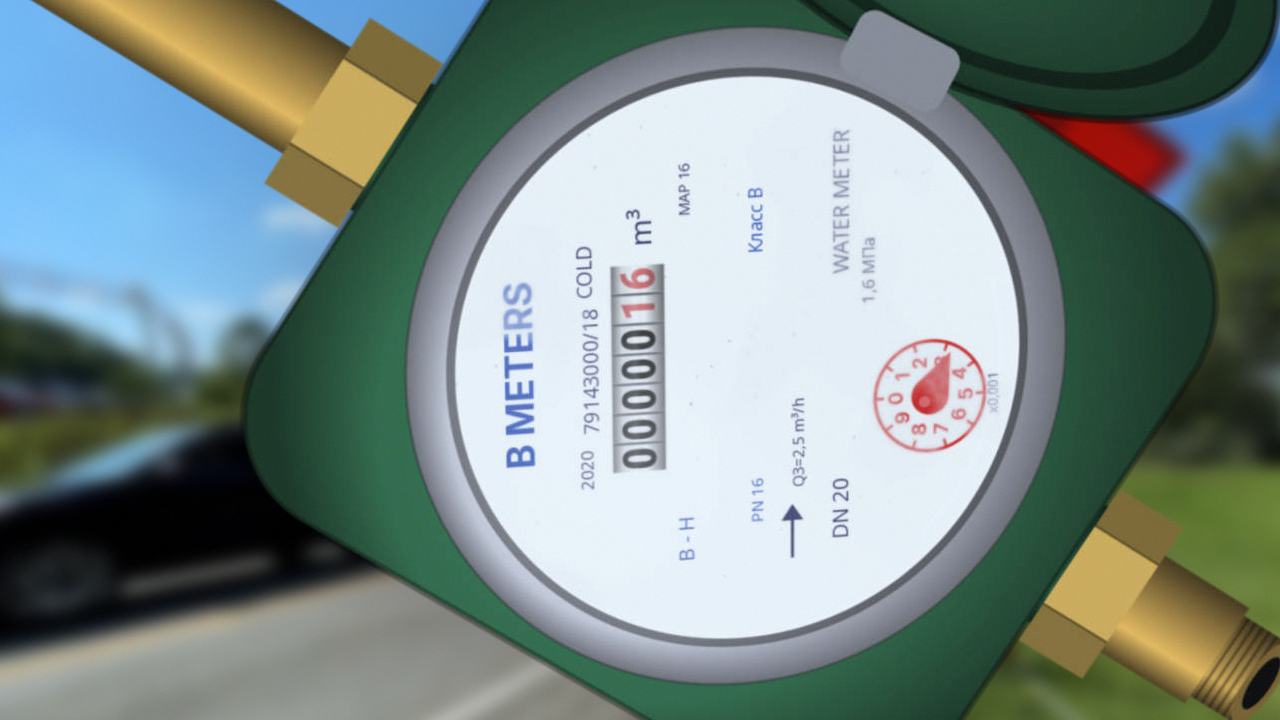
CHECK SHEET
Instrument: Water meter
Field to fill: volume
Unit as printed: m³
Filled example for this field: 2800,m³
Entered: 0.163,m³
